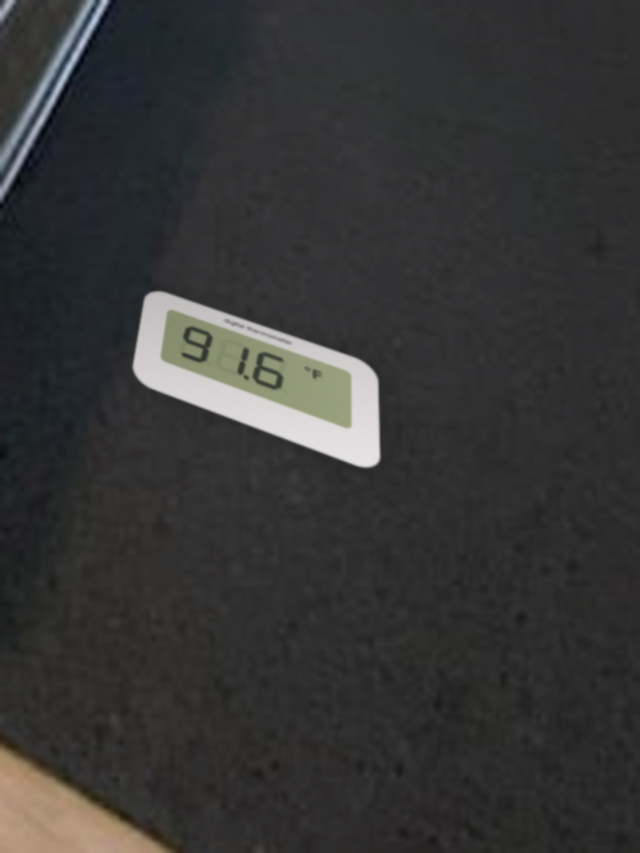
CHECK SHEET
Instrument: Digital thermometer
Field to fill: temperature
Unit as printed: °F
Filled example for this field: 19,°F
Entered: 91.6,°F
